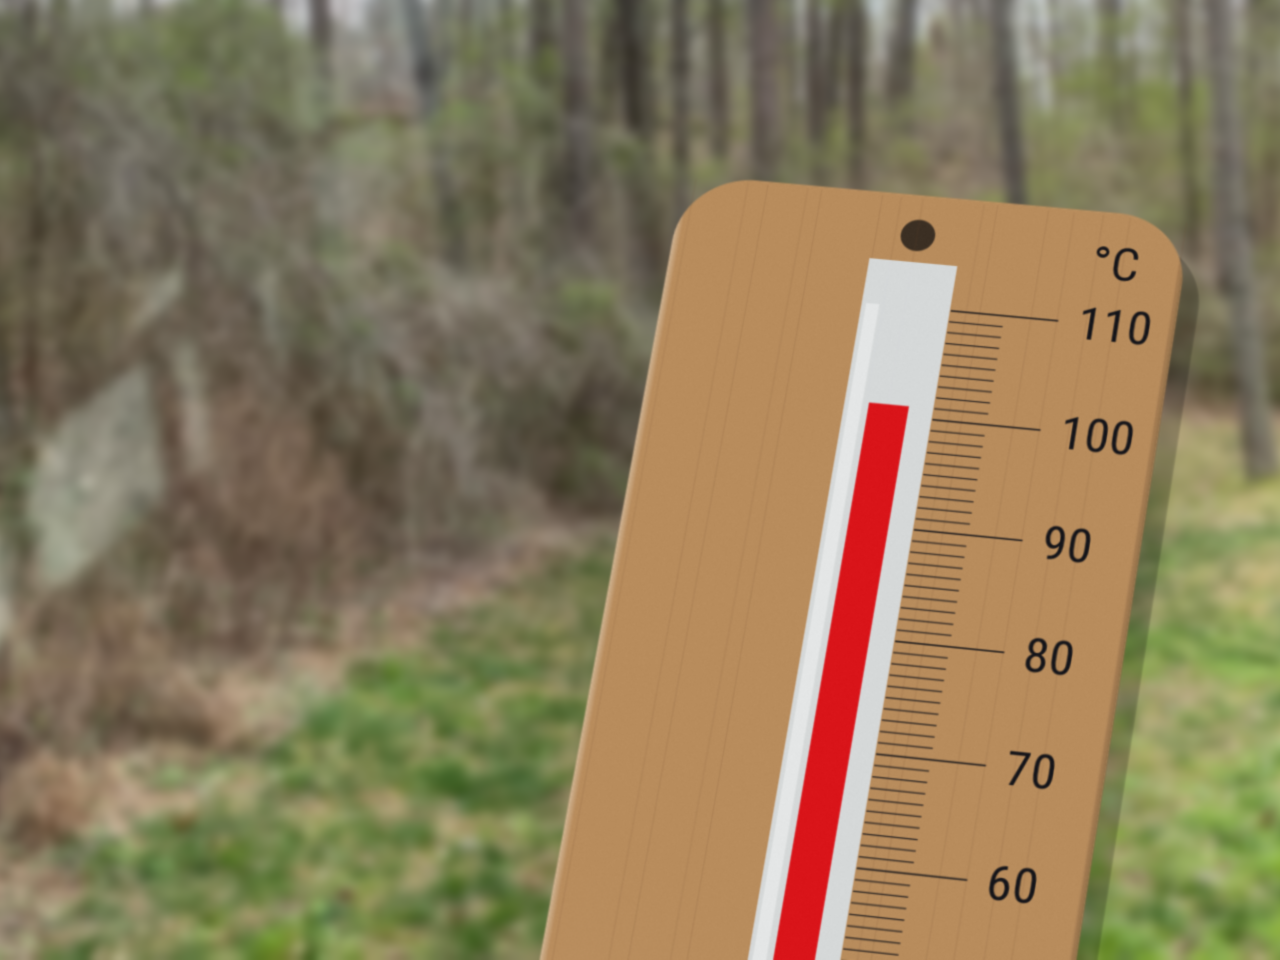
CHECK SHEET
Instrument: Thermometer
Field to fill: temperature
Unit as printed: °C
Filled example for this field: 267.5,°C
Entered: 101,°C
